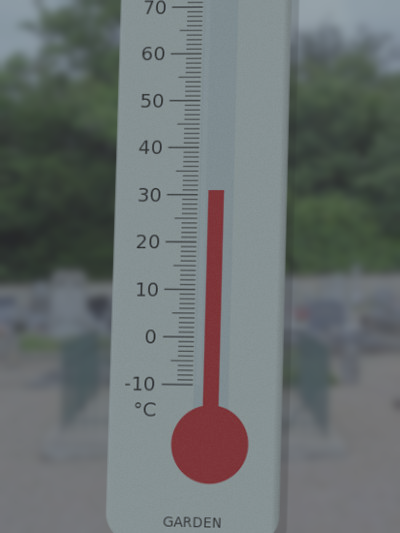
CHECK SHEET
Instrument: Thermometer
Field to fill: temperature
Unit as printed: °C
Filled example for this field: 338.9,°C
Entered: 31,°C
